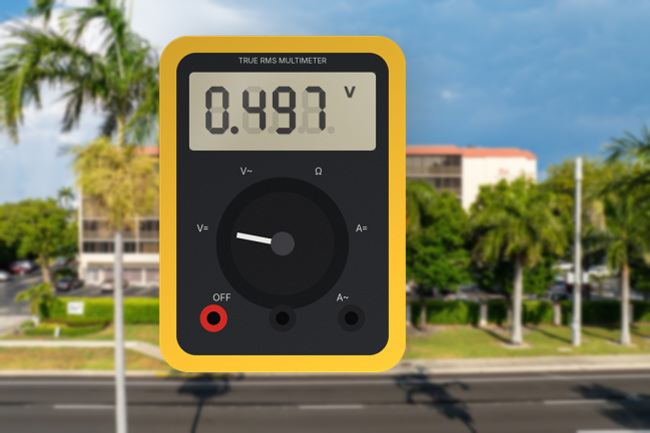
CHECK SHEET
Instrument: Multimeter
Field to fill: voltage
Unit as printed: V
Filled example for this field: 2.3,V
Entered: 0.497,V
